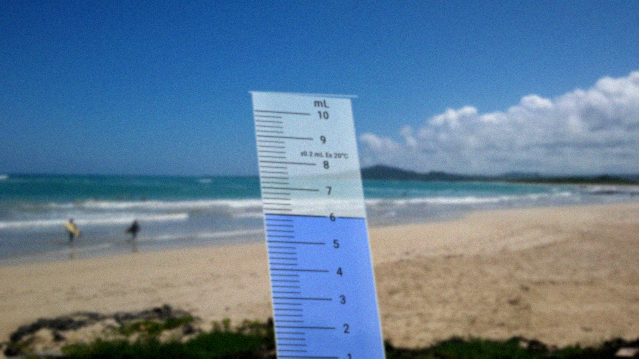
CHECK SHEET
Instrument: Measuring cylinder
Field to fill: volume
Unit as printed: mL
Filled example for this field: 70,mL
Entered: 6,mL
